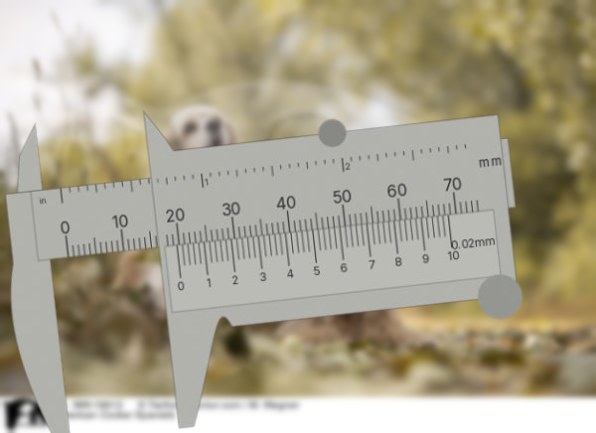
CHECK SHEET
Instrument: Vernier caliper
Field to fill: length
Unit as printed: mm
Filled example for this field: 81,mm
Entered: 19.6,mm
